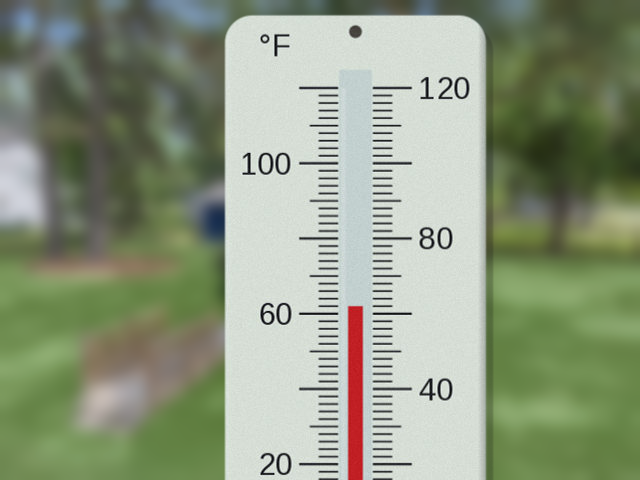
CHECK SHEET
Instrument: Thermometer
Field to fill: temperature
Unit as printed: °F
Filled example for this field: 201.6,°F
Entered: 62,°F
